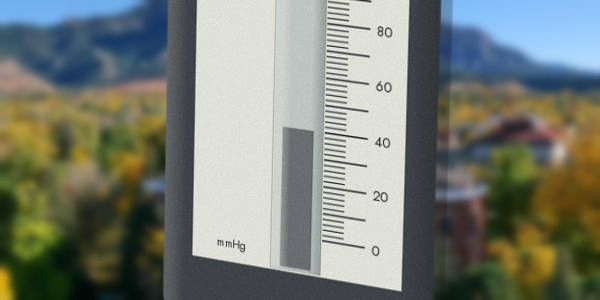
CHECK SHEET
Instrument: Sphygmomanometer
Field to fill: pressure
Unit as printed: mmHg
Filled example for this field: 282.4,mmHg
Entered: 40,mmHg
